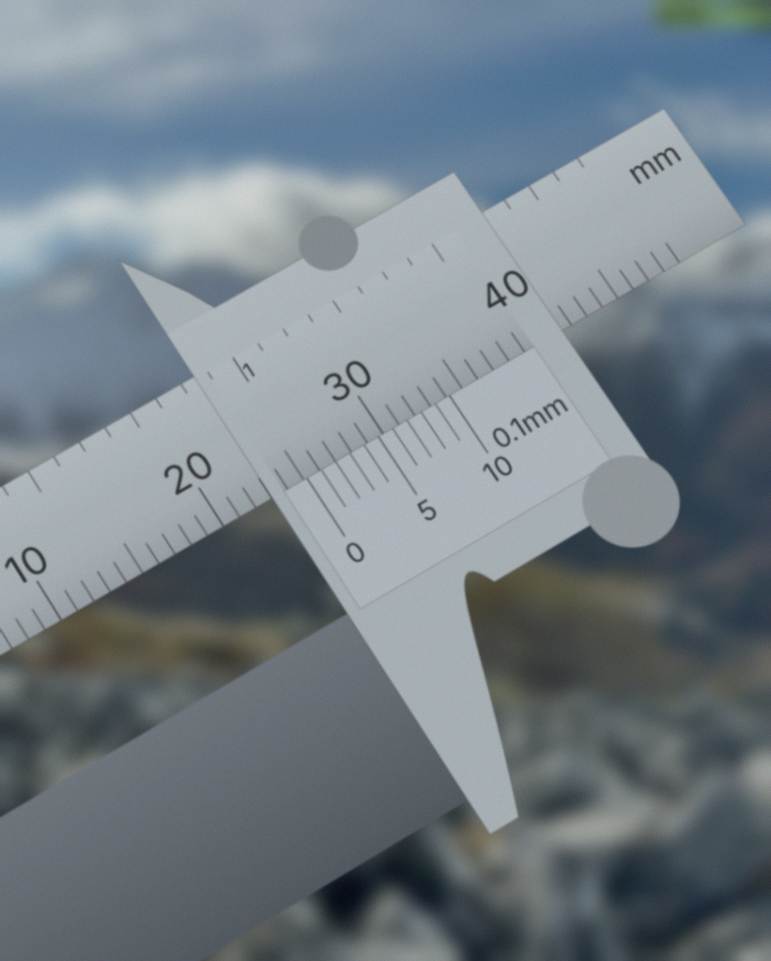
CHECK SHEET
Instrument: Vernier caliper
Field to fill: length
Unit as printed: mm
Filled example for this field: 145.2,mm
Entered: 25.2,mm
